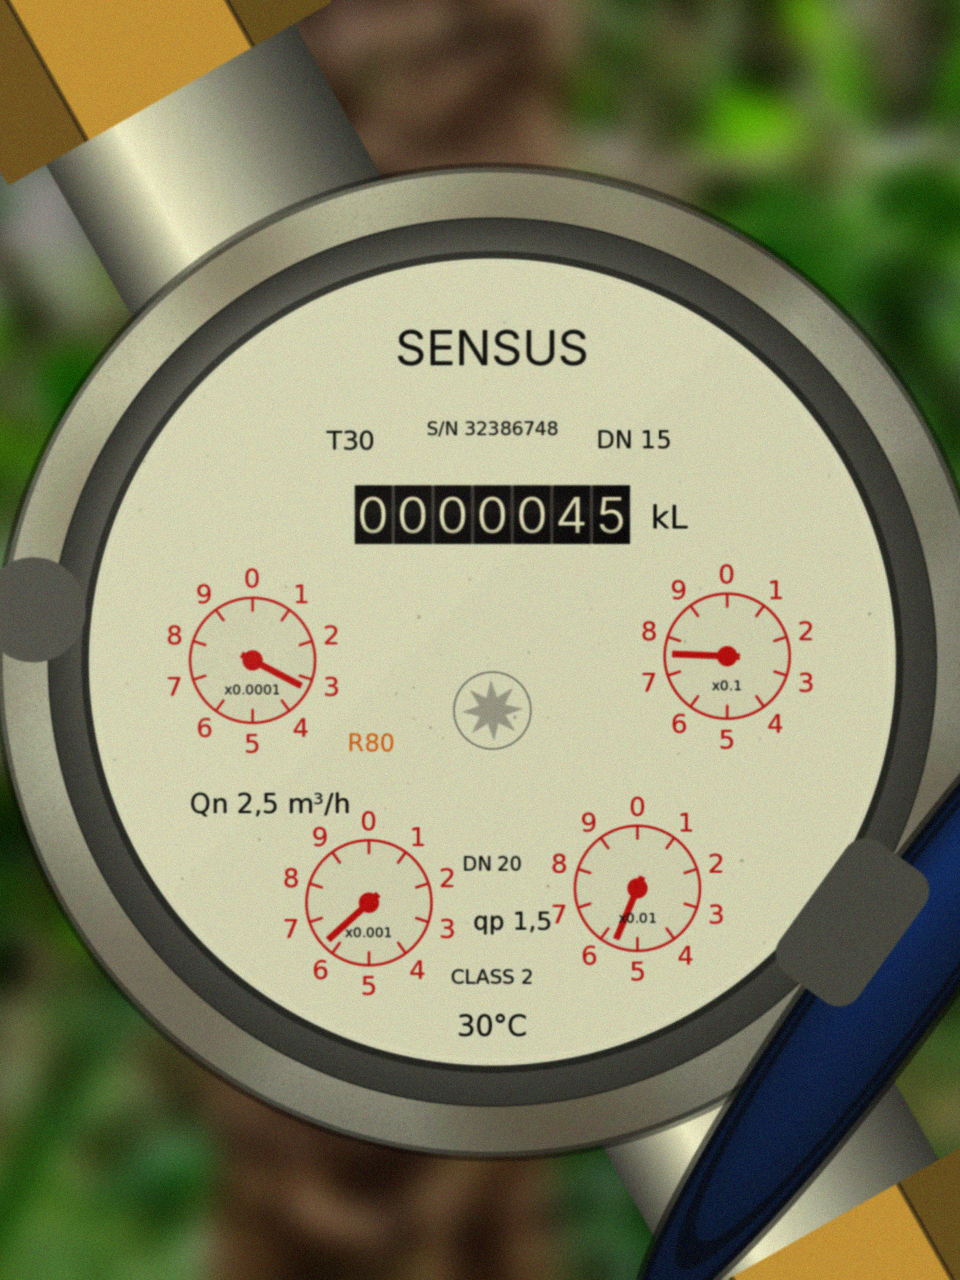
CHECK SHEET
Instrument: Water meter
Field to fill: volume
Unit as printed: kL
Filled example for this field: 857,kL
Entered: 45.7563,kL
